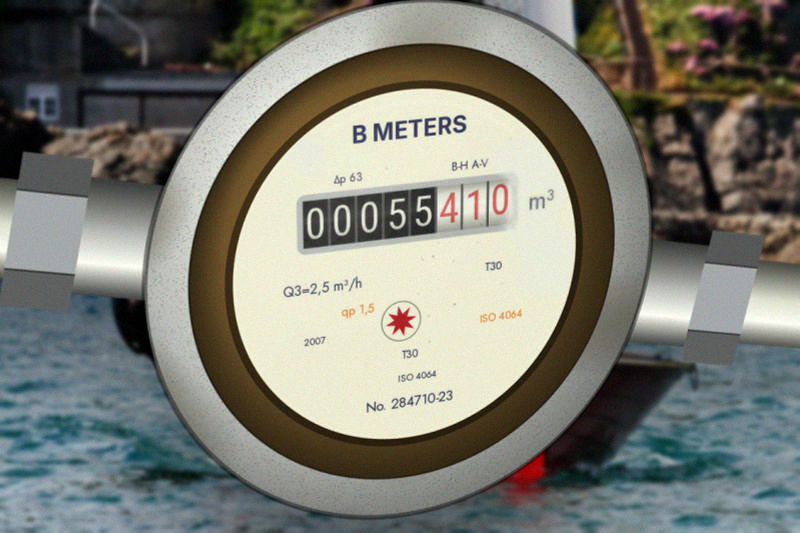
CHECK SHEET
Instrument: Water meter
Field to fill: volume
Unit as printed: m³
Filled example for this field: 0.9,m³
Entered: 55.410,m³
